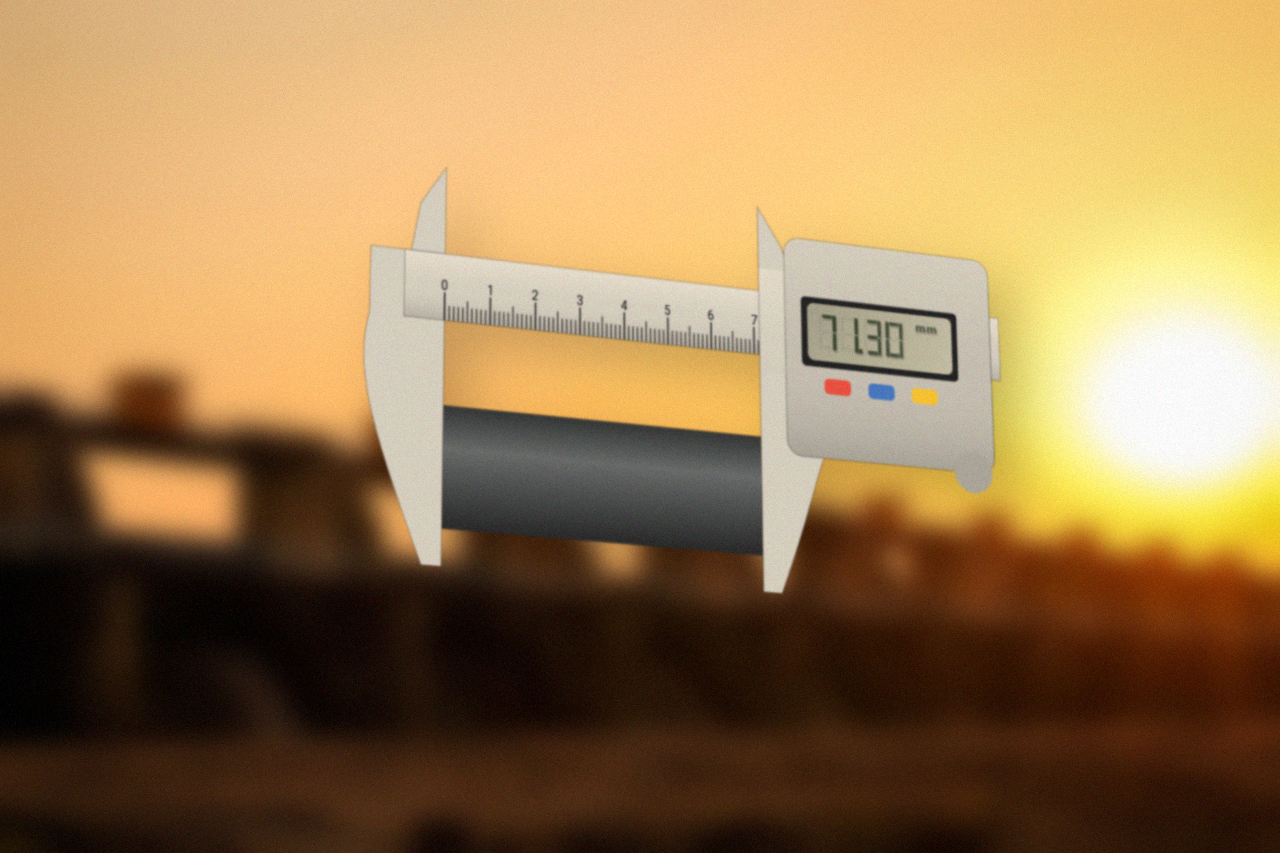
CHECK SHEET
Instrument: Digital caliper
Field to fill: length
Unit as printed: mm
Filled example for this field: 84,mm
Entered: 71.30,mm
